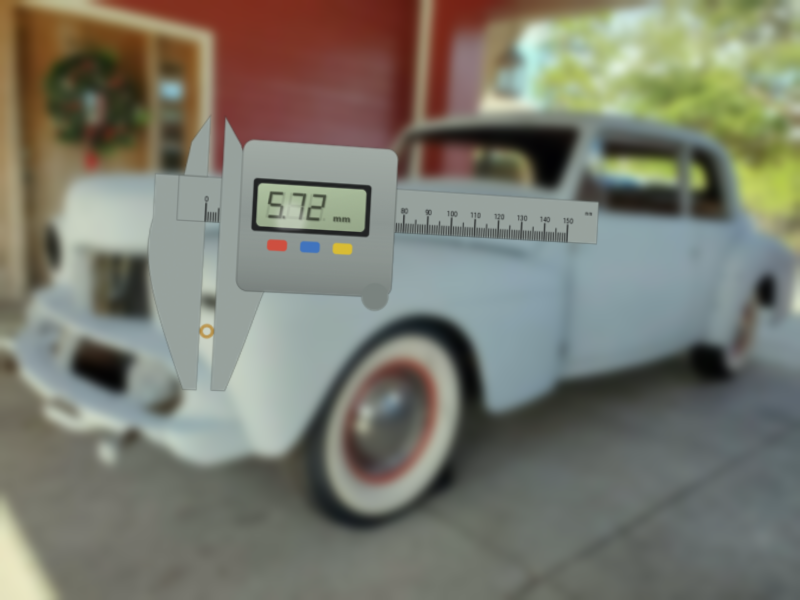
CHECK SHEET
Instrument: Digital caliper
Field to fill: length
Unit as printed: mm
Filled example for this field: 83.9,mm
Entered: 5.72,mm
